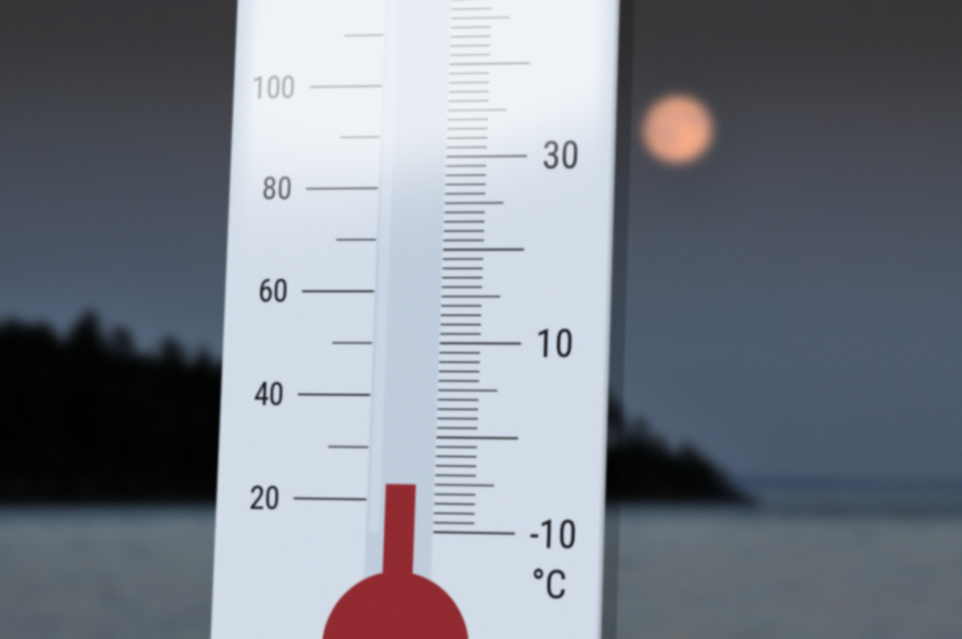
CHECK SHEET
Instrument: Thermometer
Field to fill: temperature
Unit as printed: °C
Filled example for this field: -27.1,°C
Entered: -5,°C
